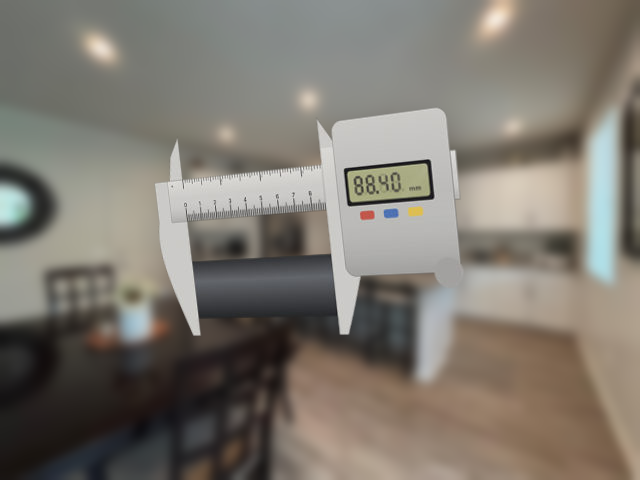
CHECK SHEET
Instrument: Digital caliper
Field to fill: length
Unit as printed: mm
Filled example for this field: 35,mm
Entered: 88.40,mm
